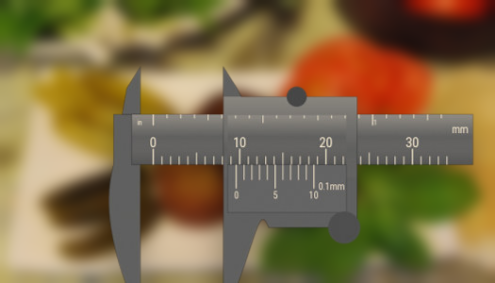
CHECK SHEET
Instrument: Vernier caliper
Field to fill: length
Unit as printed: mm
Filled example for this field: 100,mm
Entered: 9.6,mm
